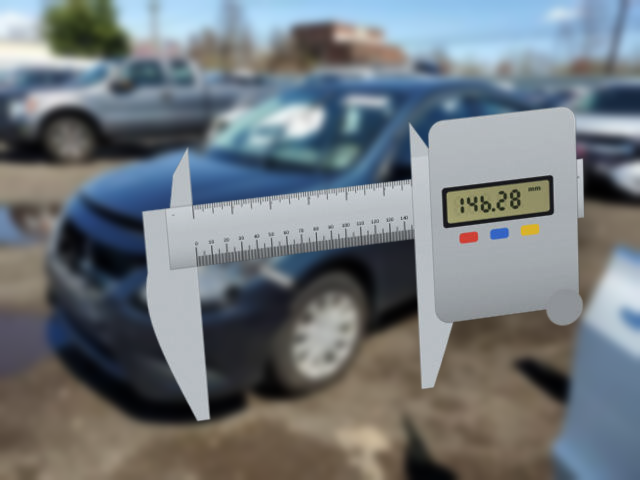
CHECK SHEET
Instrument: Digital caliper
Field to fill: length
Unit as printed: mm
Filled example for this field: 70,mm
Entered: 146.28,mm
